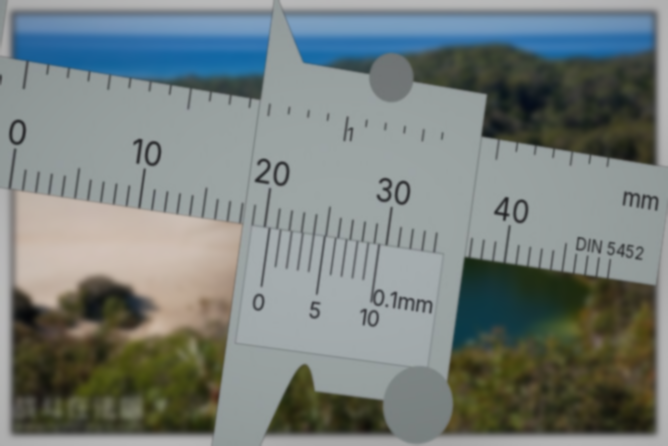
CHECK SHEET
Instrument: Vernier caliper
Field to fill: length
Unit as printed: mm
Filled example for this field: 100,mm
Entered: 20.4,mm
